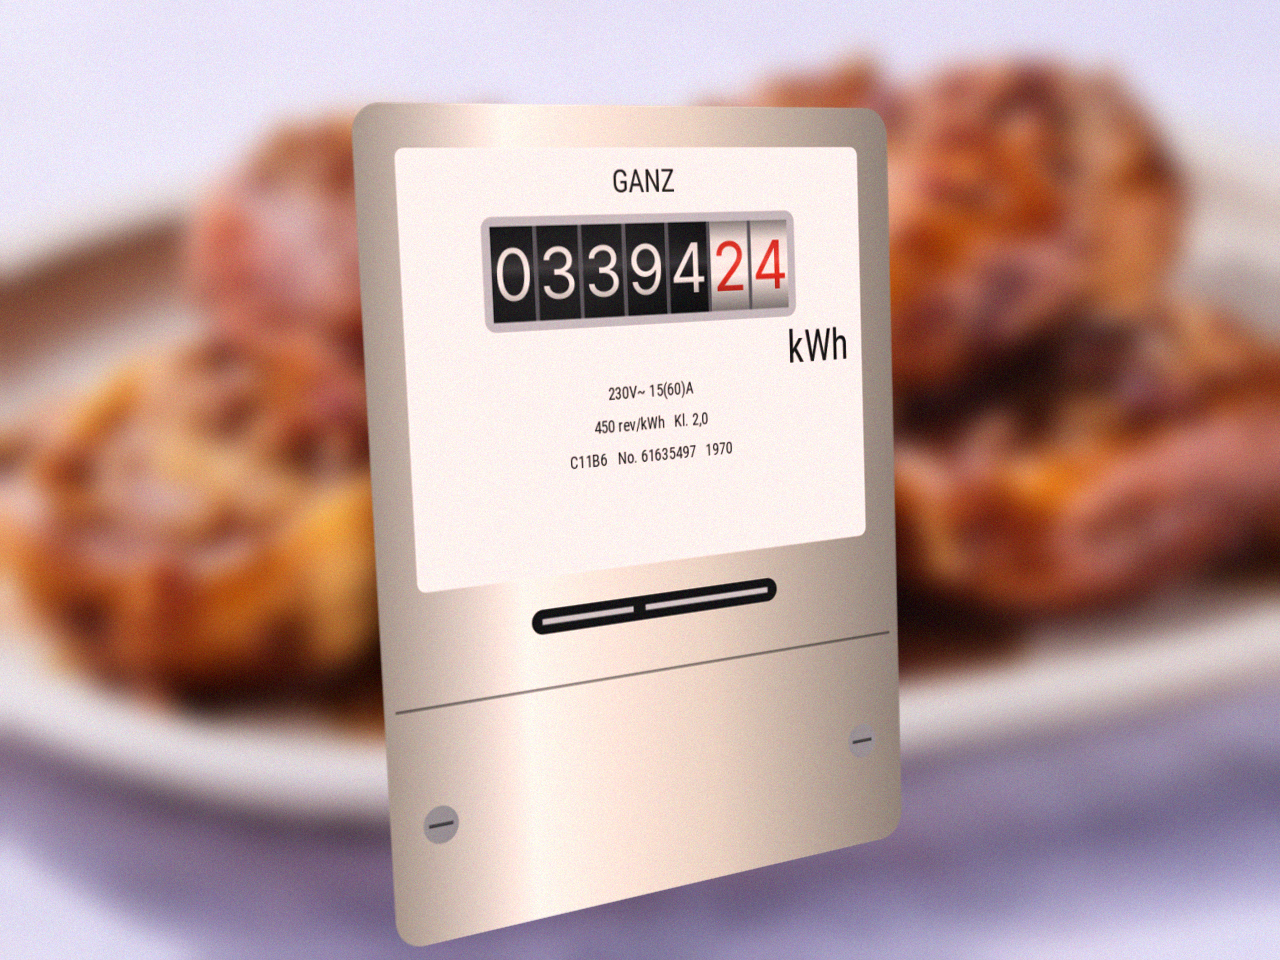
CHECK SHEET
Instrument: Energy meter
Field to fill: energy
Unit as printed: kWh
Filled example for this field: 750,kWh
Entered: 3394.24,kWh
